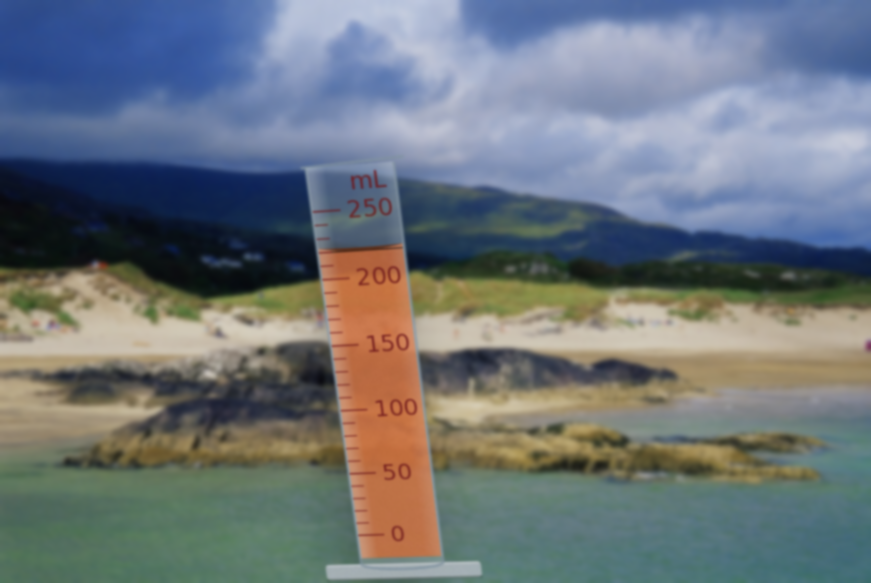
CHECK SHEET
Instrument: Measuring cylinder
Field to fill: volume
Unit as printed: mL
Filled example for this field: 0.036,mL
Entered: 220,mL
